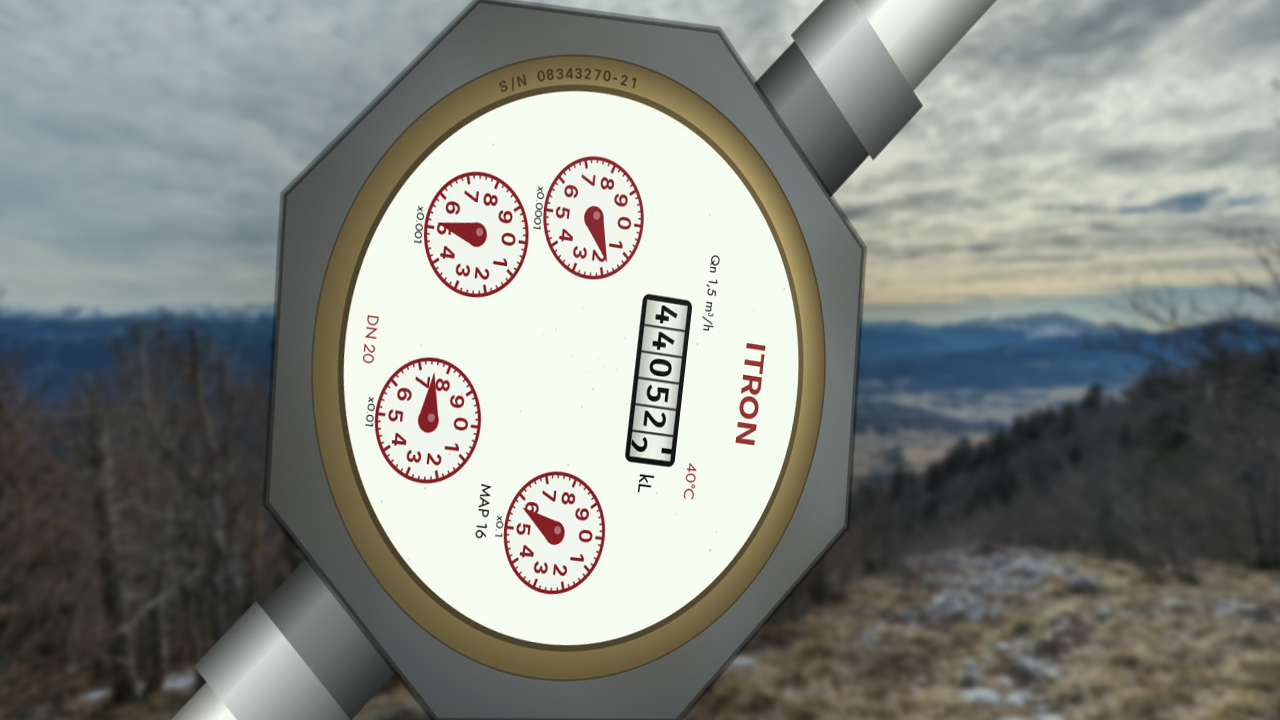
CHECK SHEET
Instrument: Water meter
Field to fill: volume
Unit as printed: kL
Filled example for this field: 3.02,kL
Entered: 440521.5751,kL
